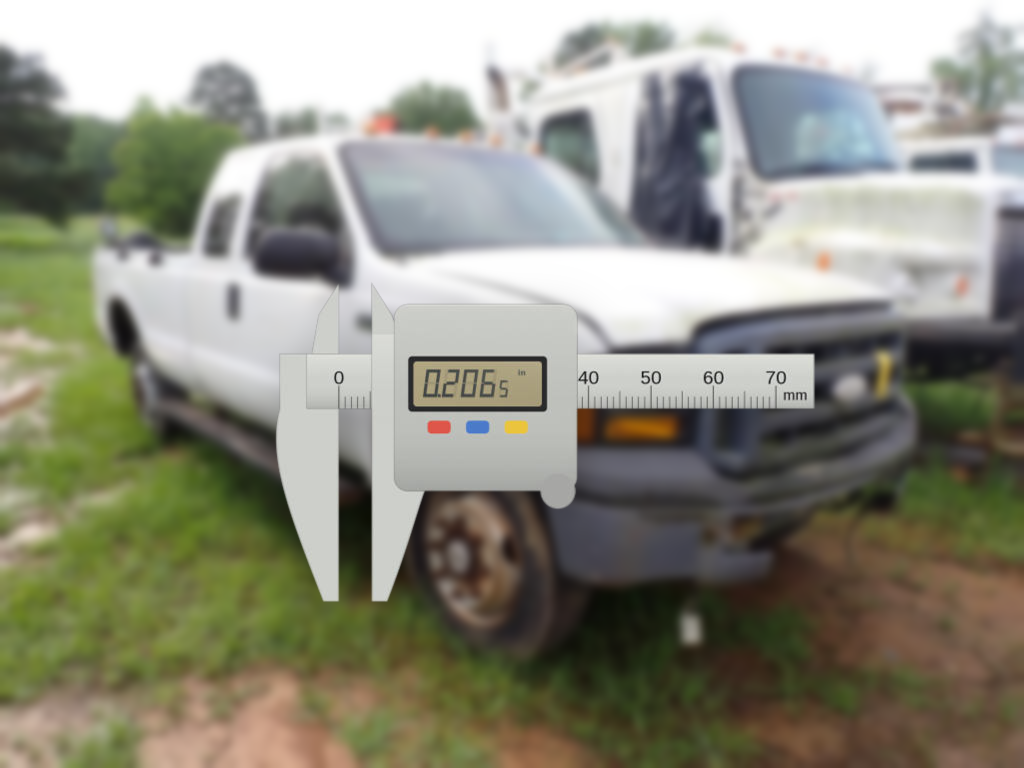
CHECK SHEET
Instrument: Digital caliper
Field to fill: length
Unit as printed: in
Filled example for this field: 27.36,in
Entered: 0.2065,in
